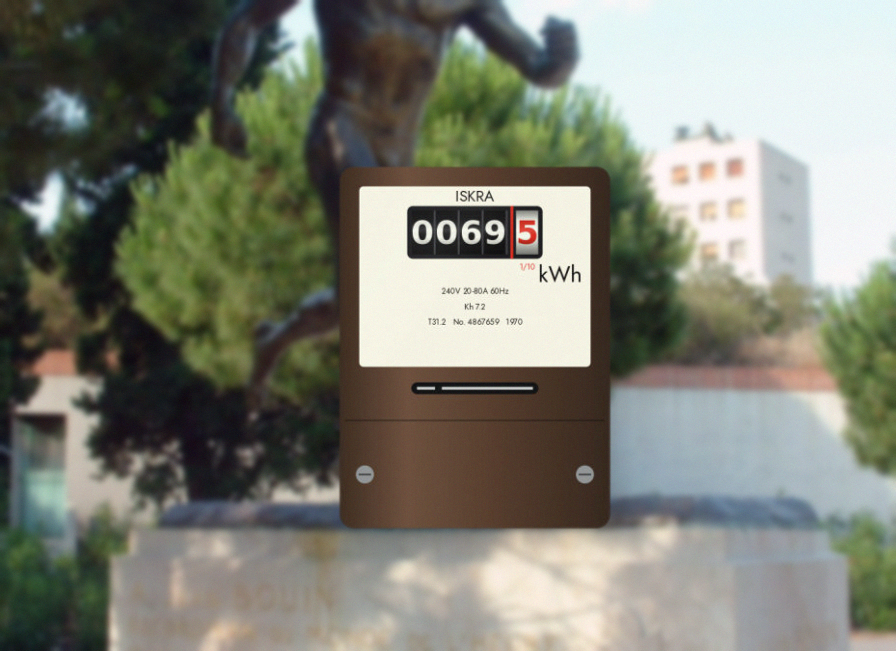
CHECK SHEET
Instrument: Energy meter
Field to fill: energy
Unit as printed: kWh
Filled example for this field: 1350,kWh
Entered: 69.5,kWh
